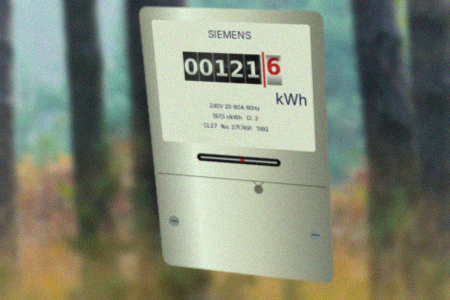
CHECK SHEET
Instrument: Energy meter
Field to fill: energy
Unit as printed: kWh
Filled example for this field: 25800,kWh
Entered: 121.6,kWh
